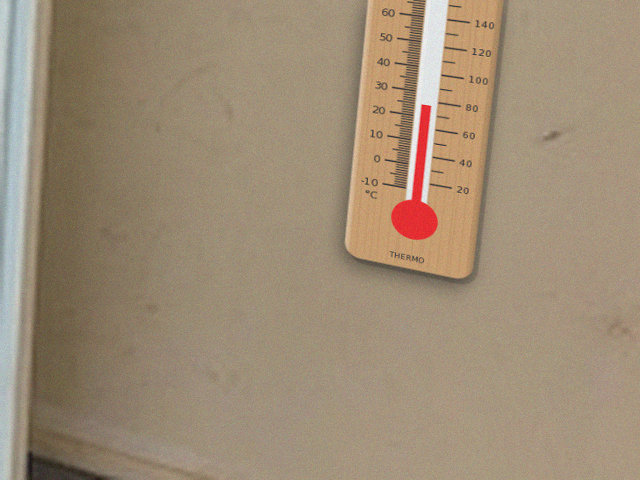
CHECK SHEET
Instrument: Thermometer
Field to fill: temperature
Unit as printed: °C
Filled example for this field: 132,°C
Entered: 25,°C
